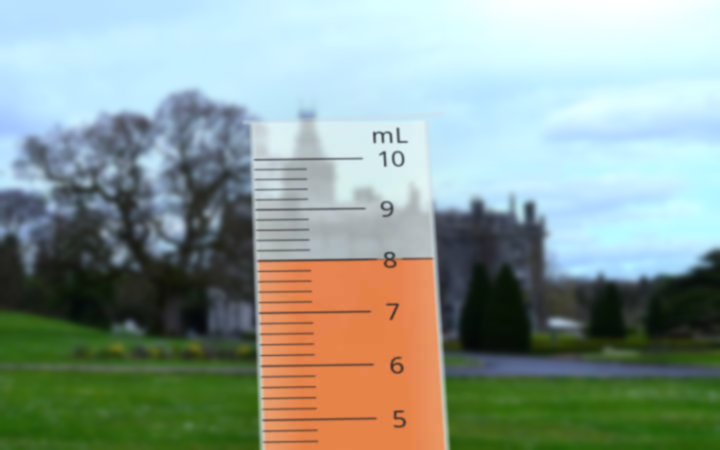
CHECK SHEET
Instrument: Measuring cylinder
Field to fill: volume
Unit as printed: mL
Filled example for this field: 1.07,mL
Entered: 8,mL
